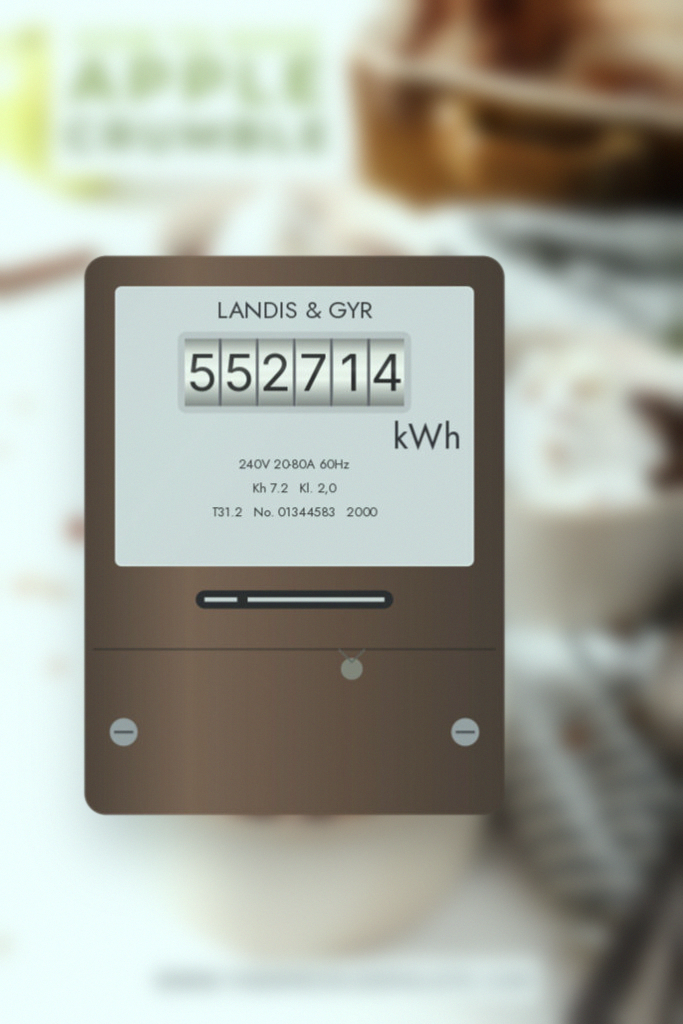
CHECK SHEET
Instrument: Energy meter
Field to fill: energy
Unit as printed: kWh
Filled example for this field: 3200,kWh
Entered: 552714,kWh
